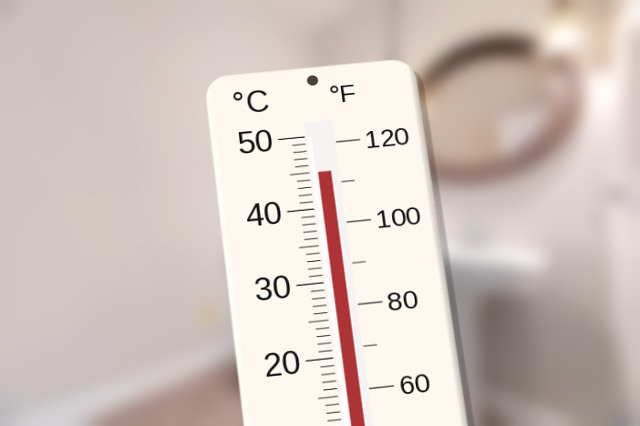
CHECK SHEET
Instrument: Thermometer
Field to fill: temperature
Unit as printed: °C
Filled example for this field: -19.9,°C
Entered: 45,°C
